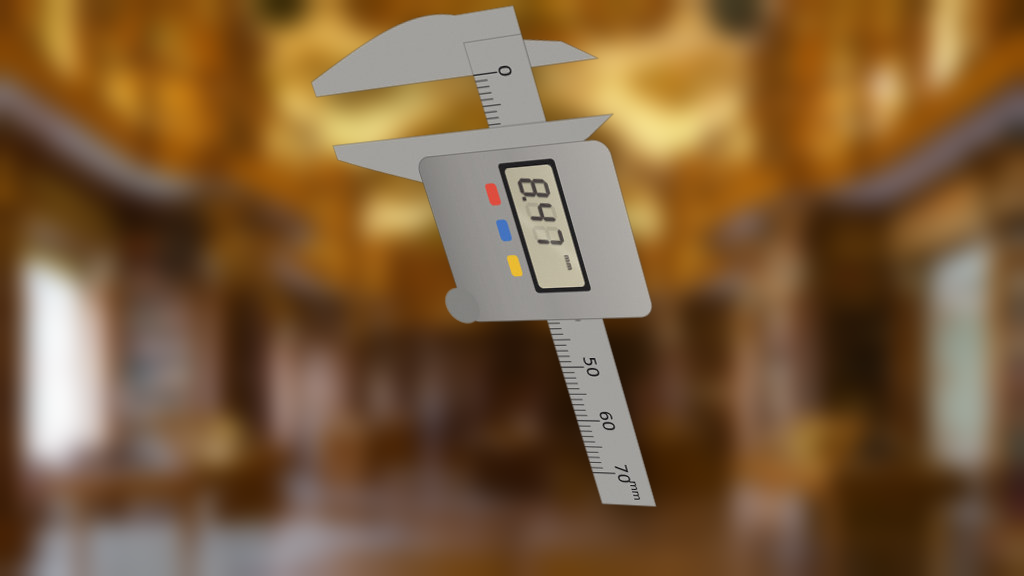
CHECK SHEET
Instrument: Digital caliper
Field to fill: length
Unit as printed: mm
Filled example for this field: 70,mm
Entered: 8.47,mm
